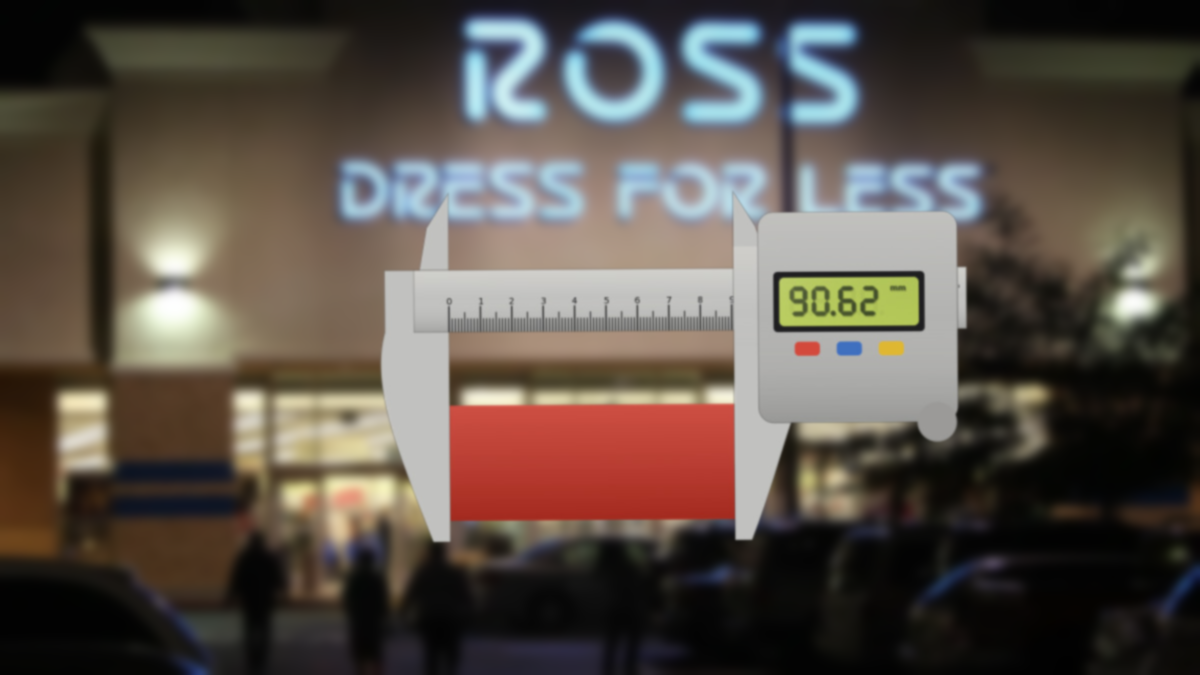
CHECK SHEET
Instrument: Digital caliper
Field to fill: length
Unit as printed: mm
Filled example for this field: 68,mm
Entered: 90.62,mm
